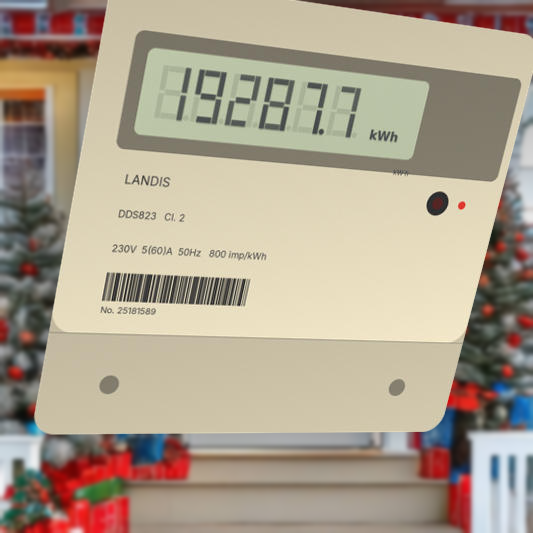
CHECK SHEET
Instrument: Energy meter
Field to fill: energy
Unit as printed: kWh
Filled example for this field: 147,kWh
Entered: 19287.7,kWh
